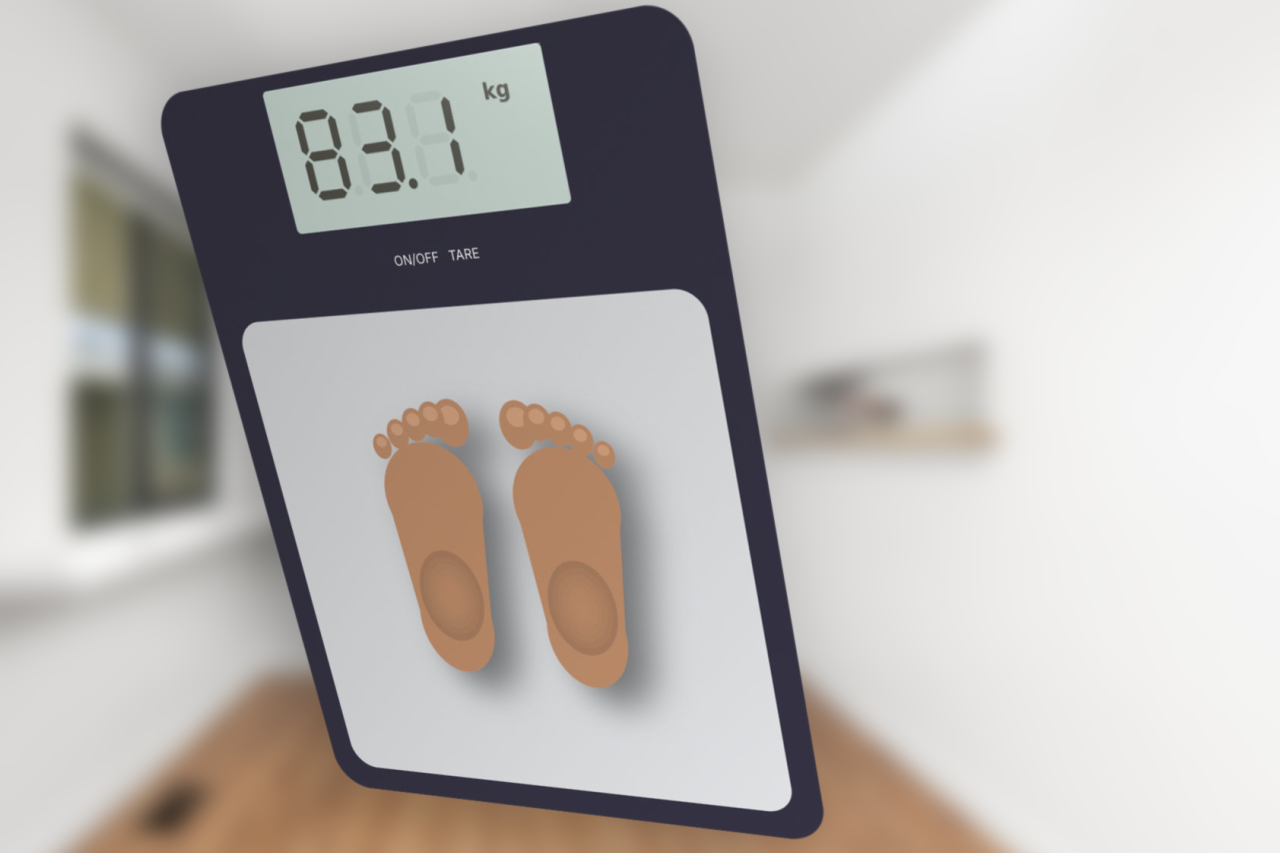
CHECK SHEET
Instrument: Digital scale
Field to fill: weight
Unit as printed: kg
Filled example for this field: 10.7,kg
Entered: 83.1,kg
